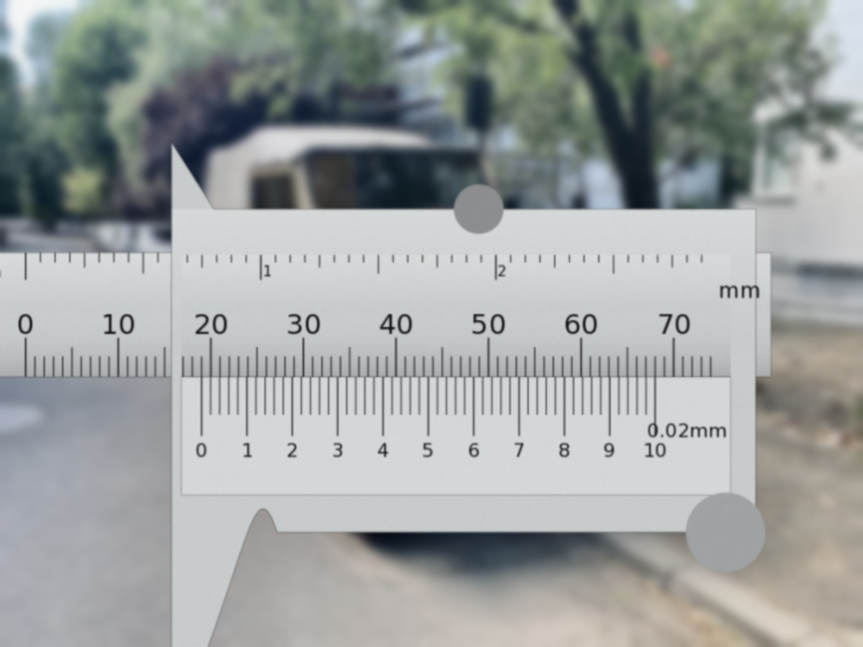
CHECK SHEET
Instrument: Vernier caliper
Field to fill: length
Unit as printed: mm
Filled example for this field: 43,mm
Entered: 19.0,mm
